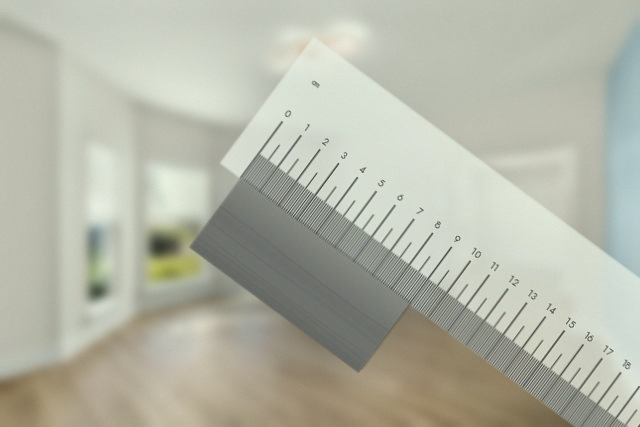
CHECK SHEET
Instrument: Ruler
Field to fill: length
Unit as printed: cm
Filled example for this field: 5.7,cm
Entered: 9,cm
